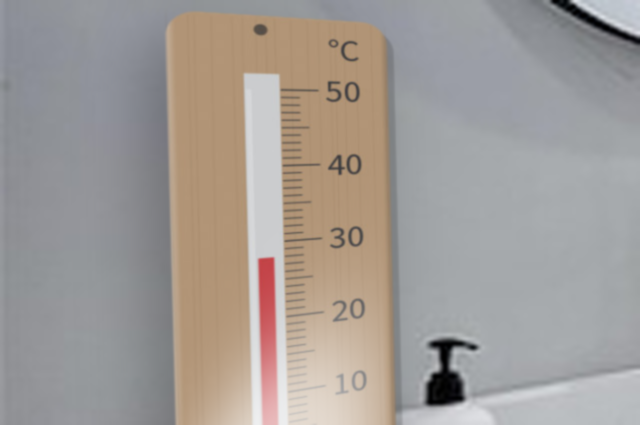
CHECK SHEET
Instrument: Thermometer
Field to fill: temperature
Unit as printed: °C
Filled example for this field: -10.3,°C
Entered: 28,°C
